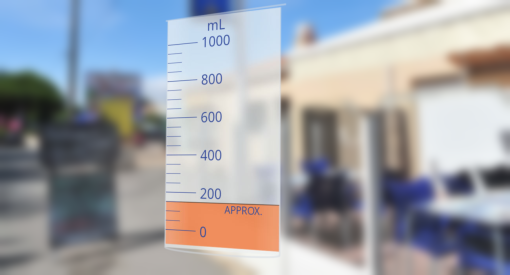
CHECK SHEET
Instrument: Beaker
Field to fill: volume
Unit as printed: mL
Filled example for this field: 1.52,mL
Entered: 150,mL
